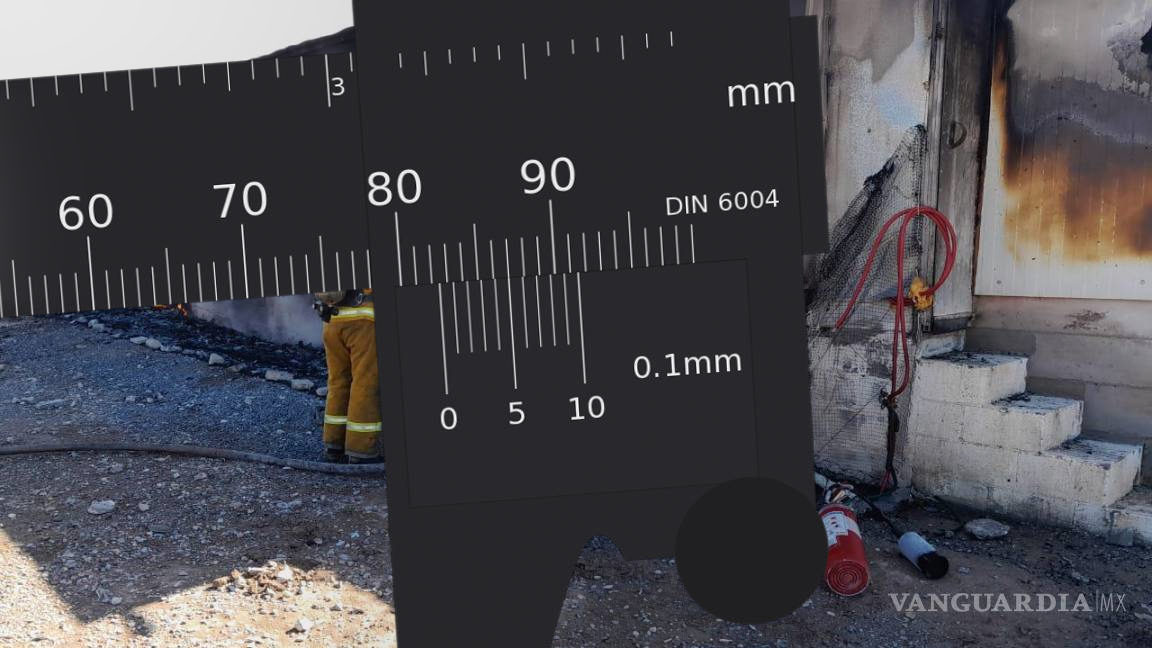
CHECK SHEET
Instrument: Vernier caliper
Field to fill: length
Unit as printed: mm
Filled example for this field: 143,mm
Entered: 82.5,mm
